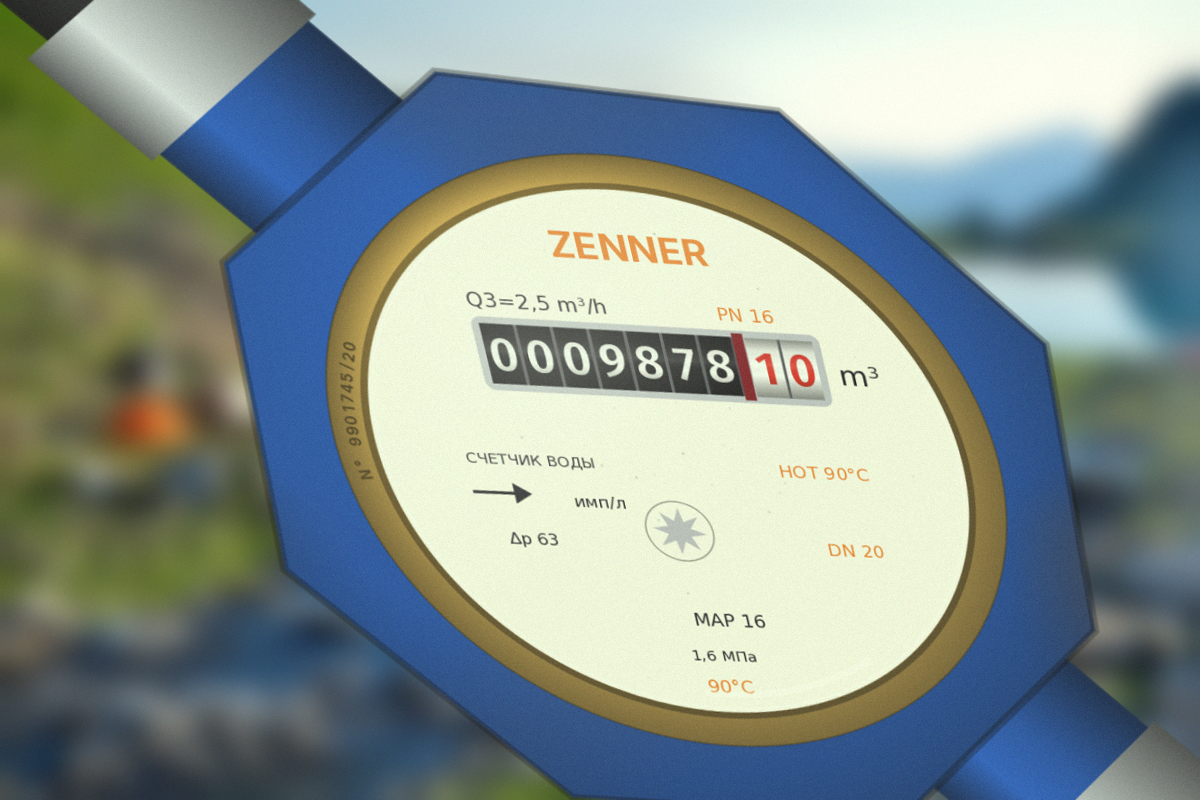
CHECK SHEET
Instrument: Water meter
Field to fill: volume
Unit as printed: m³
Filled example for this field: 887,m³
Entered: 9878.10,m³
